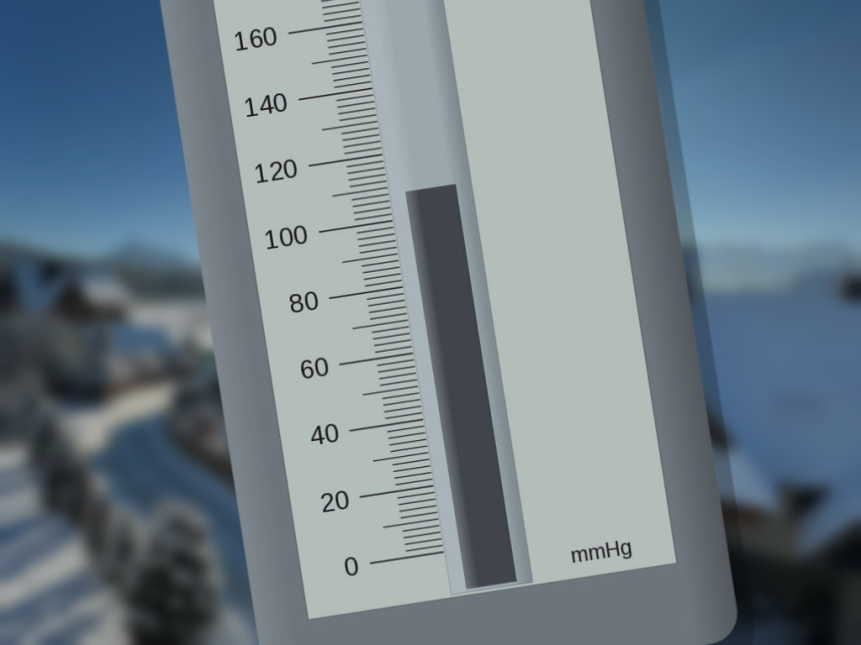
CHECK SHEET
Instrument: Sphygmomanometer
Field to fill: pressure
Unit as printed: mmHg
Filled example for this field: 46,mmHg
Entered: 108,mmHg
